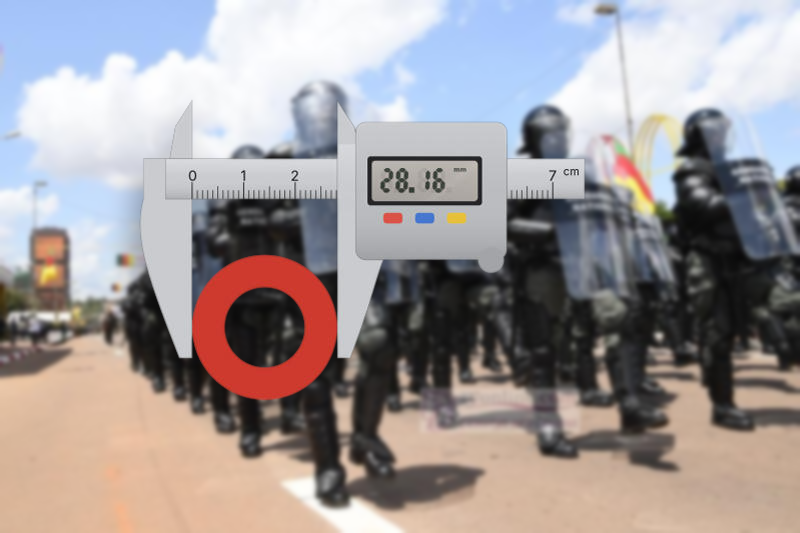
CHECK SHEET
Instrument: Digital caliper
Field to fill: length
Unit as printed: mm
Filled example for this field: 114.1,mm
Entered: 28.16,mm
